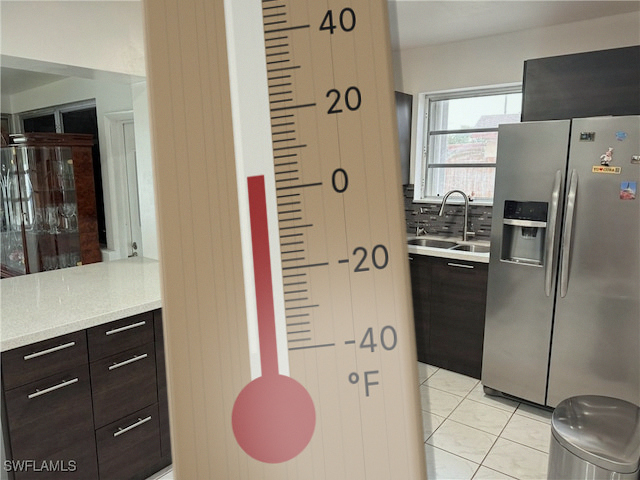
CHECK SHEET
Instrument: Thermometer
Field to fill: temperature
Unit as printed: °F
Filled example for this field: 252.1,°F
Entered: 4,°F
